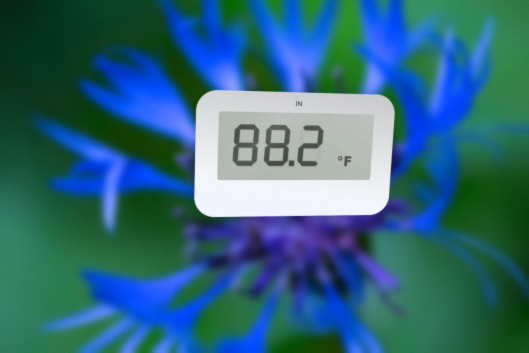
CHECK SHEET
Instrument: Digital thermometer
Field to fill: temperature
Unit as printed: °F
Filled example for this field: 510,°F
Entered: 88.2,°F
